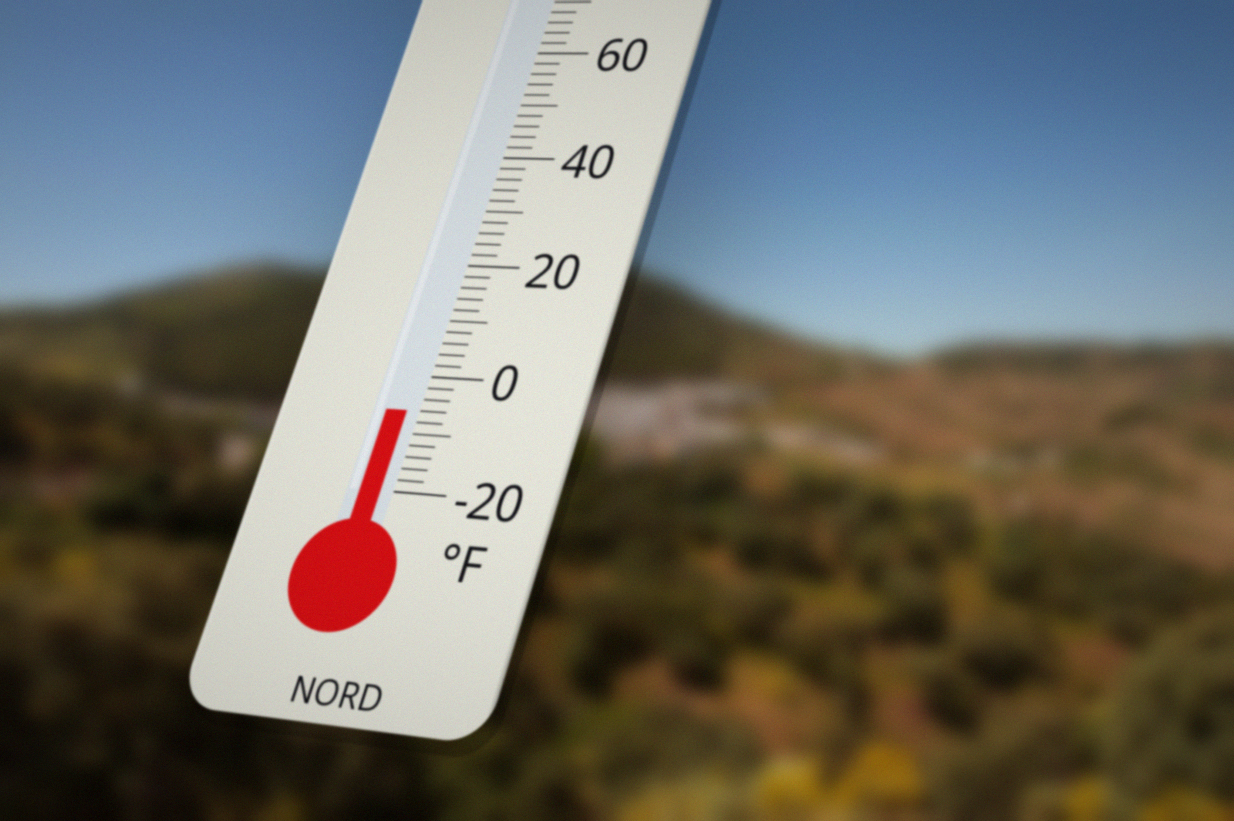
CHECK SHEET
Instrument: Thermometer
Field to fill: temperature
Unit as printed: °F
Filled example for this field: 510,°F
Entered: -6,°F
